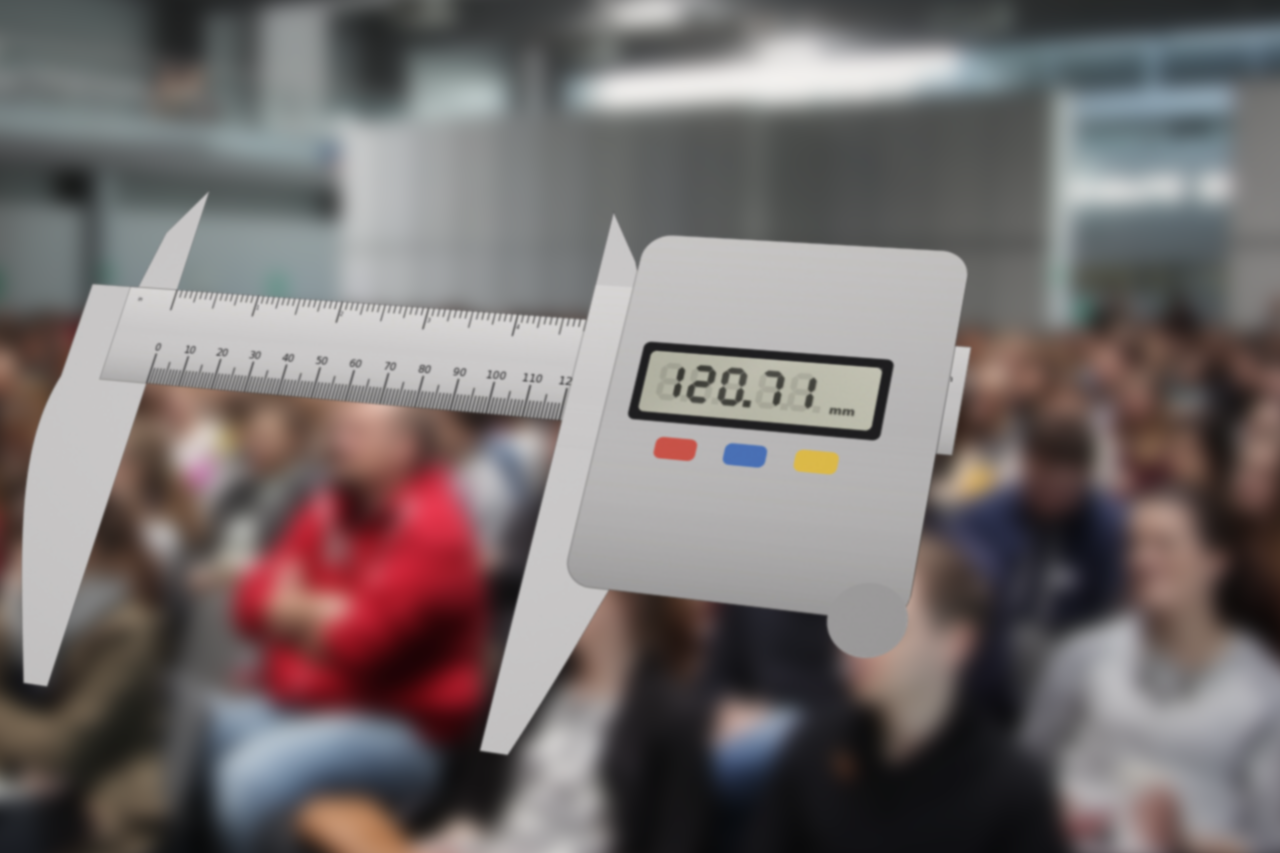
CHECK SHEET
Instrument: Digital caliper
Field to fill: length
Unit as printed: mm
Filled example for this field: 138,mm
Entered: 120.71,mm
